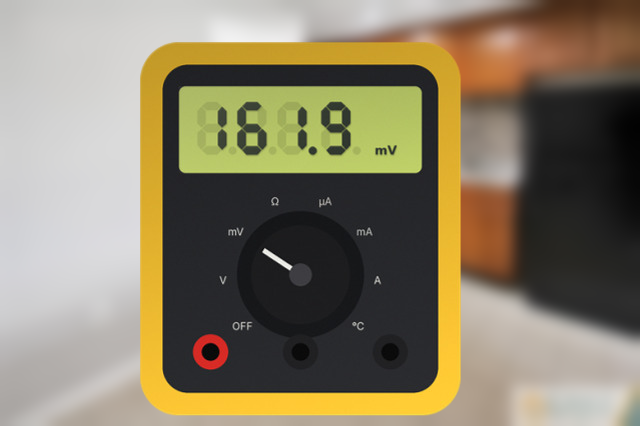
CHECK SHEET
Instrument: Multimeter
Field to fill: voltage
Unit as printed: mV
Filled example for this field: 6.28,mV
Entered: 161.9,mV
